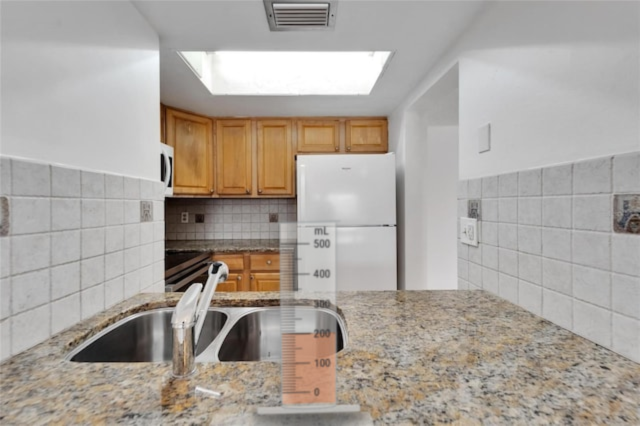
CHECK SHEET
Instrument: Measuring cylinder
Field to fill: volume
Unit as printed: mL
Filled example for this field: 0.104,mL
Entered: 200,mL
